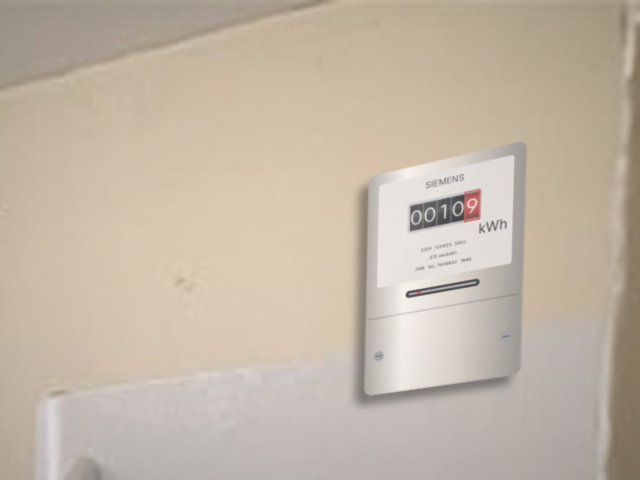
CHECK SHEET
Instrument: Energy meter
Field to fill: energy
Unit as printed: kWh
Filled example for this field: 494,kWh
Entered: 10.9,kWh
